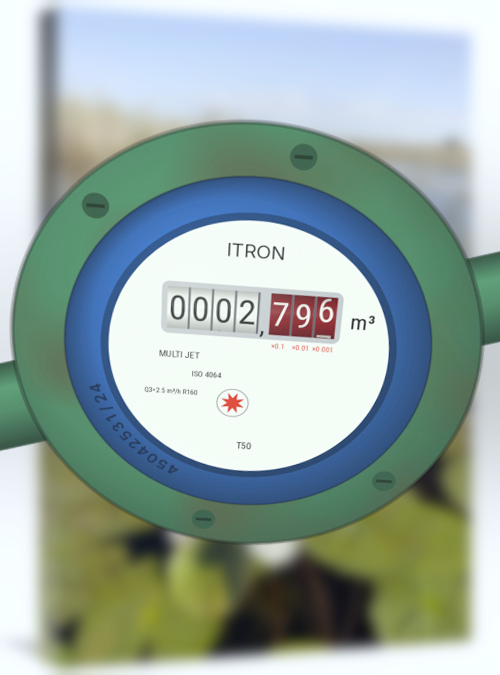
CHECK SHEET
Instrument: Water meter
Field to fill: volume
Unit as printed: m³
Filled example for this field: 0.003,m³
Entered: 2.796,m³
